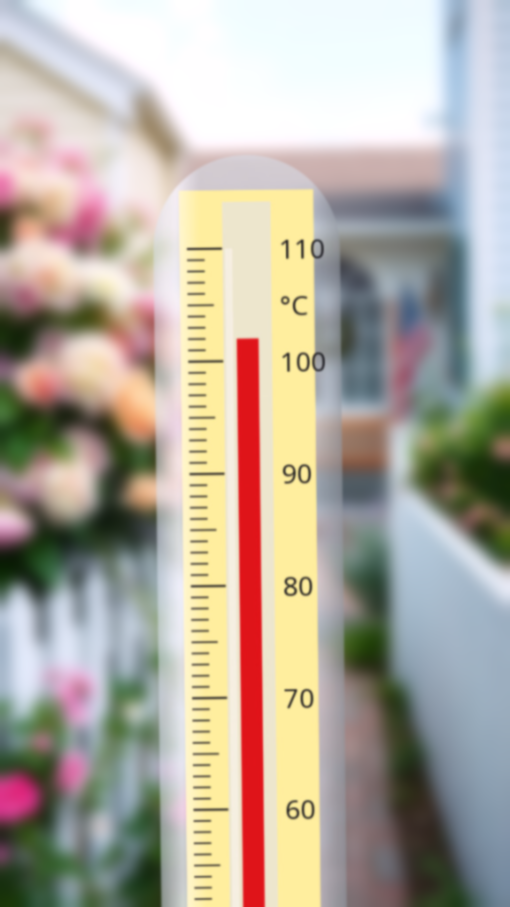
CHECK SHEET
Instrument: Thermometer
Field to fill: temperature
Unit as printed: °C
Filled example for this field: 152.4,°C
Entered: 102,°C
